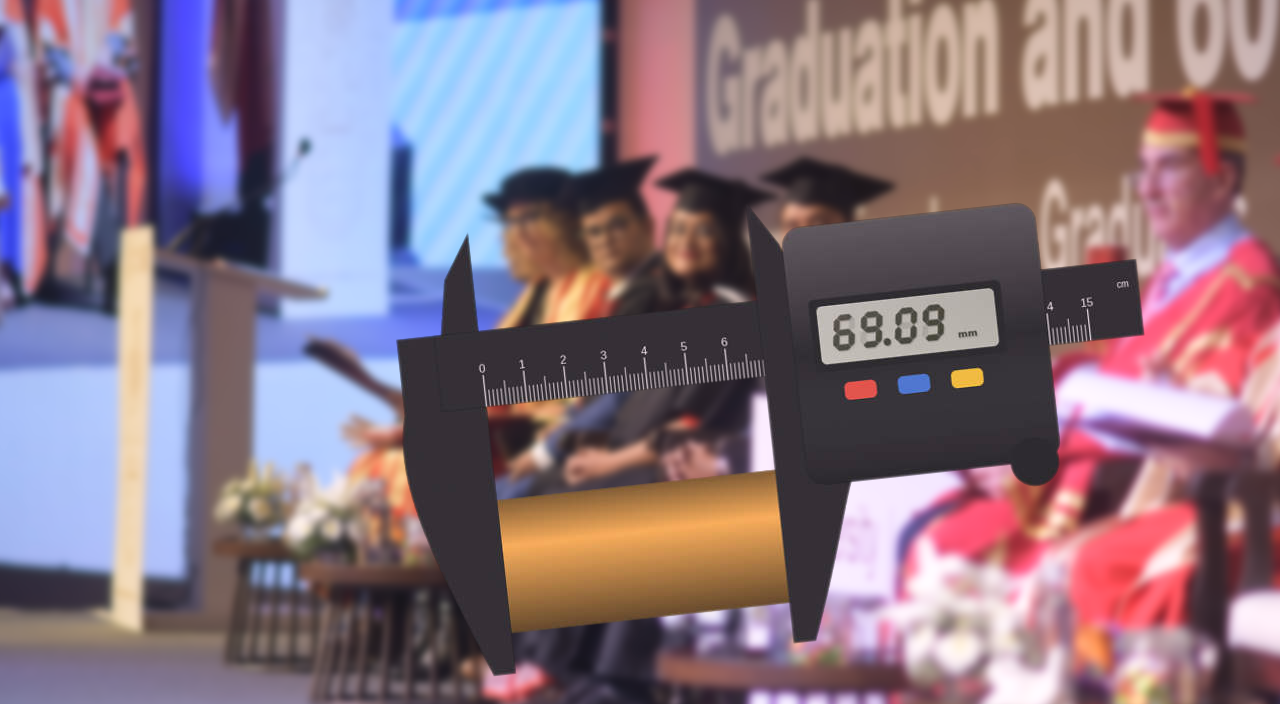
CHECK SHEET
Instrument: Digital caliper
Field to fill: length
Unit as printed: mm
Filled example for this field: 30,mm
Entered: 69.09,mm
